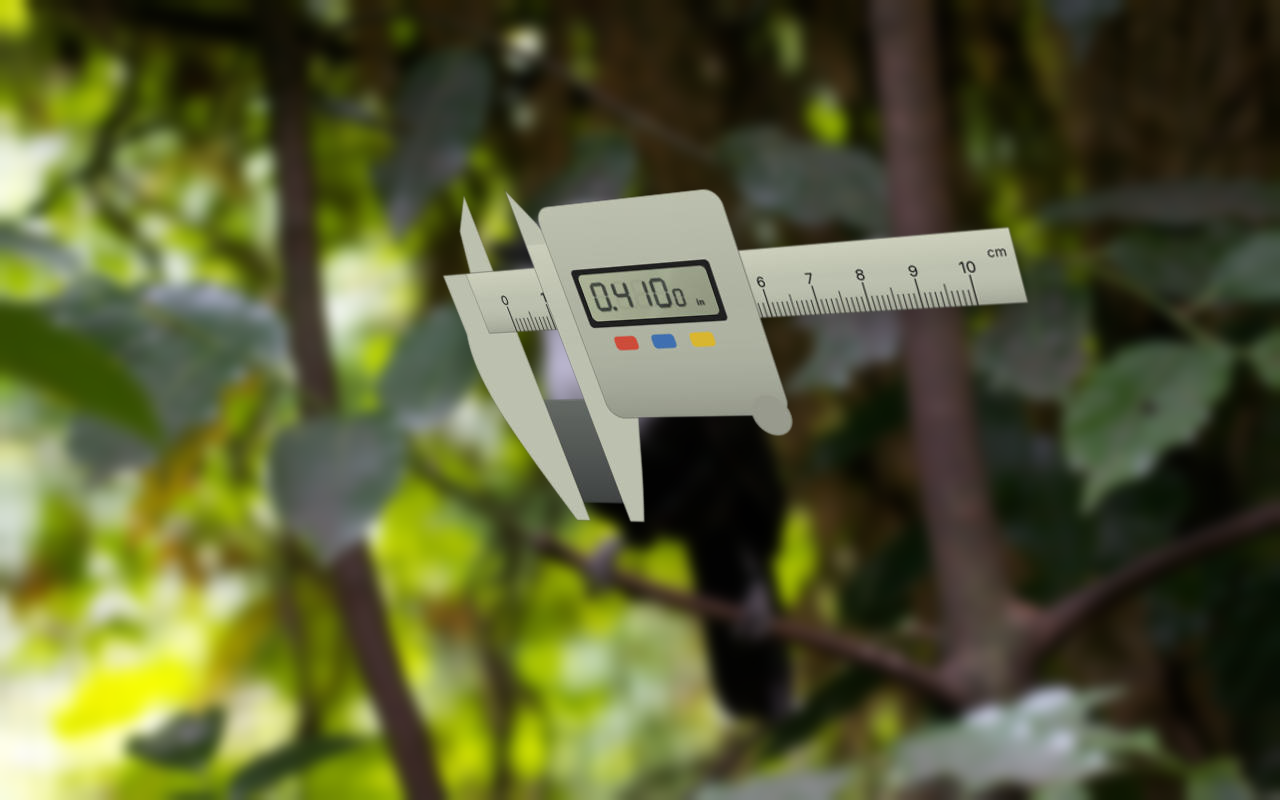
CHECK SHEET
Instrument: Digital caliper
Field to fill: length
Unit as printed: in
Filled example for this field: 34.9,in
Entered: 0.4100,in
